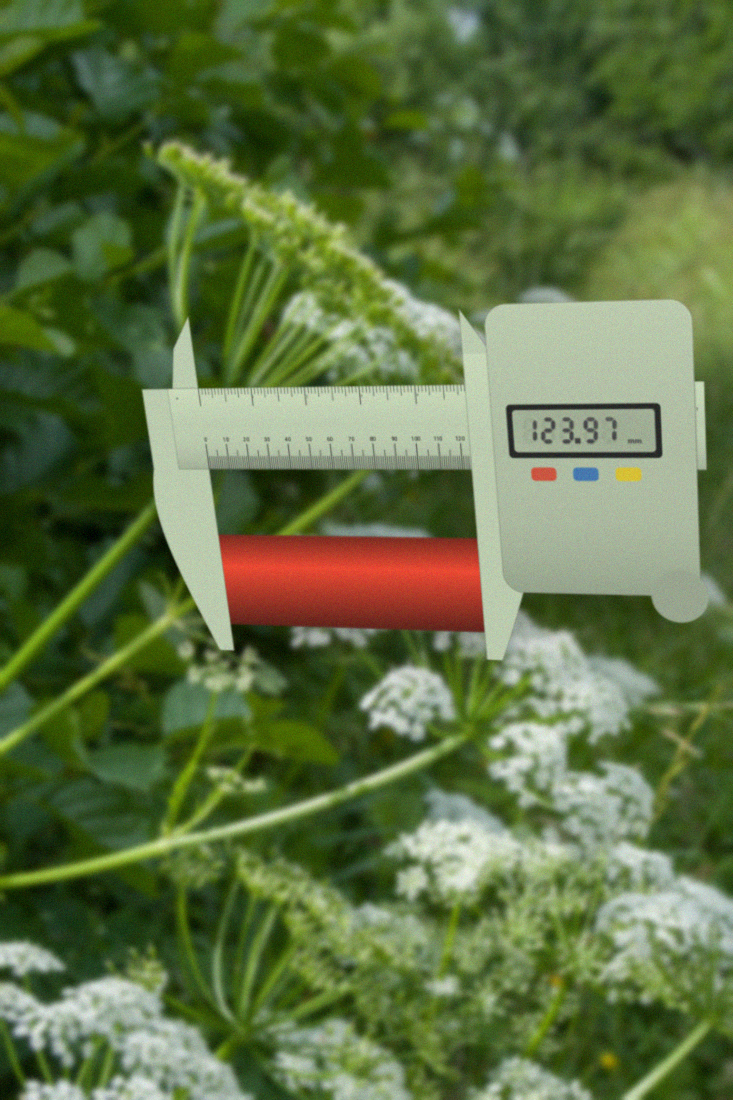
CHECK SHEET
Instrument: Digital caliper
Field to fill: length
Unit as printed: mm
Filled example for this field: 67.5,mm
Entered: 123.97,mm
